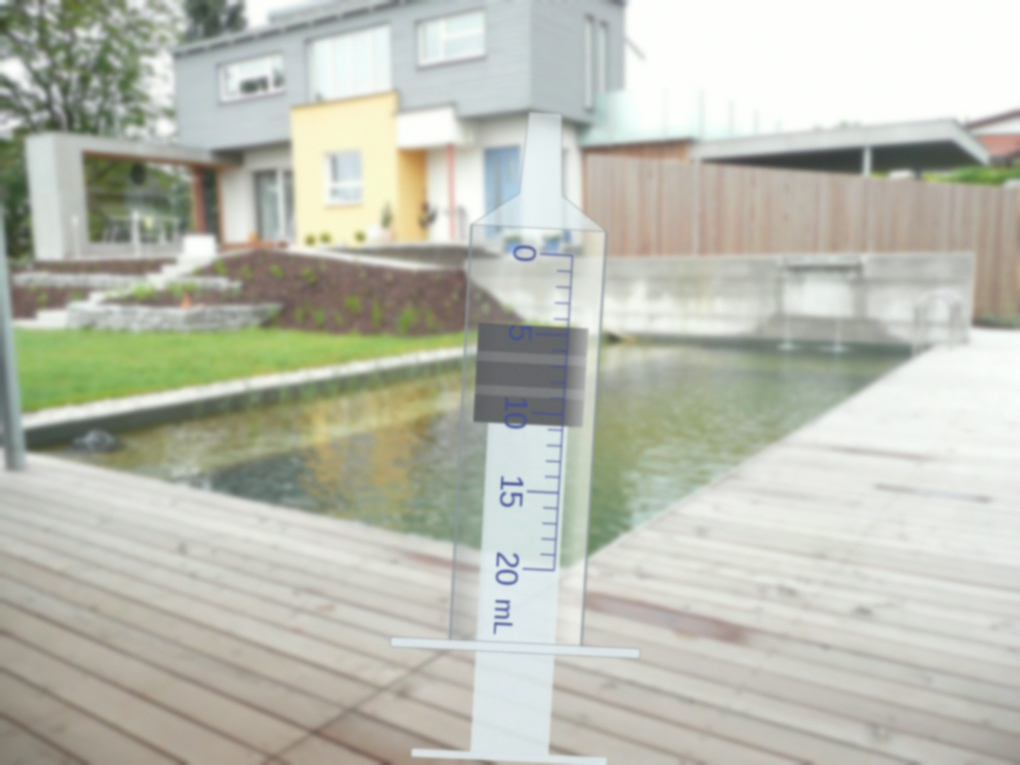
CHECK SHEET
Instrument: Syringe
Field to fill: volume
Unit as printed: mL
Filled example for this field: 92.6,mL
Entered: 4.5,mL
